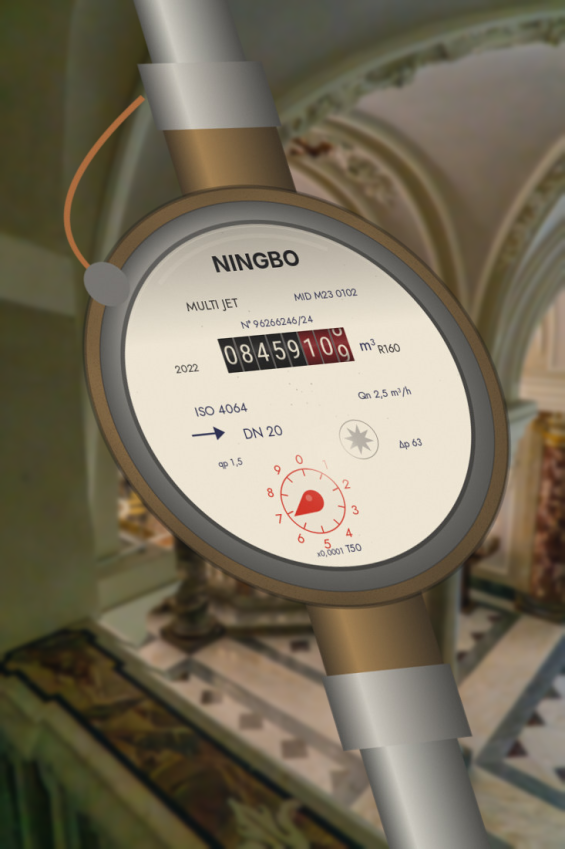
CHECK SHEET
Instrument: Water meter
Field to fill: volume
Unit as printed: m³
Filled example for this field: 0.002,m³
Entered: 8459.1086,m³
